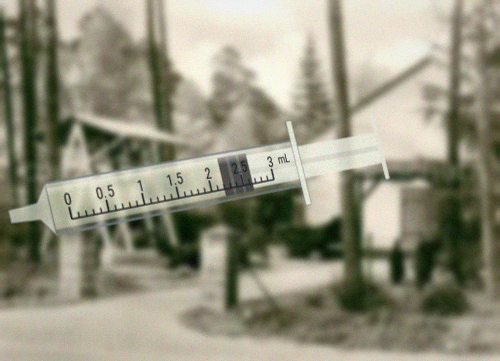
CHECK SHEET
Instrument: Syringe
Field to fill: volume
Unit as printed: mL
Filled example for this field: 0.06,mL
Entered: 2.2,mL
